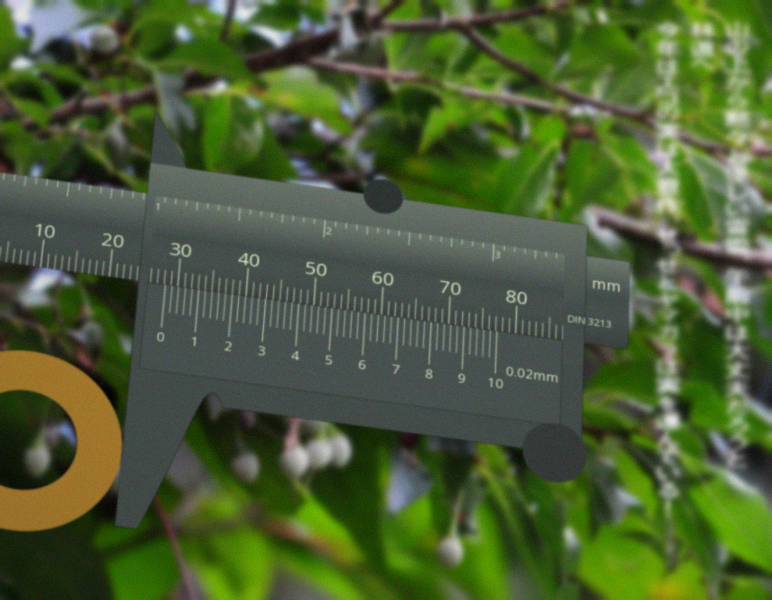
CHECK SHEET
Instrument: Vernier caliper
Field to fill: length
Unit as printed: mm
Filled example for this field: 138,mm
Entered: 28.2,mm
